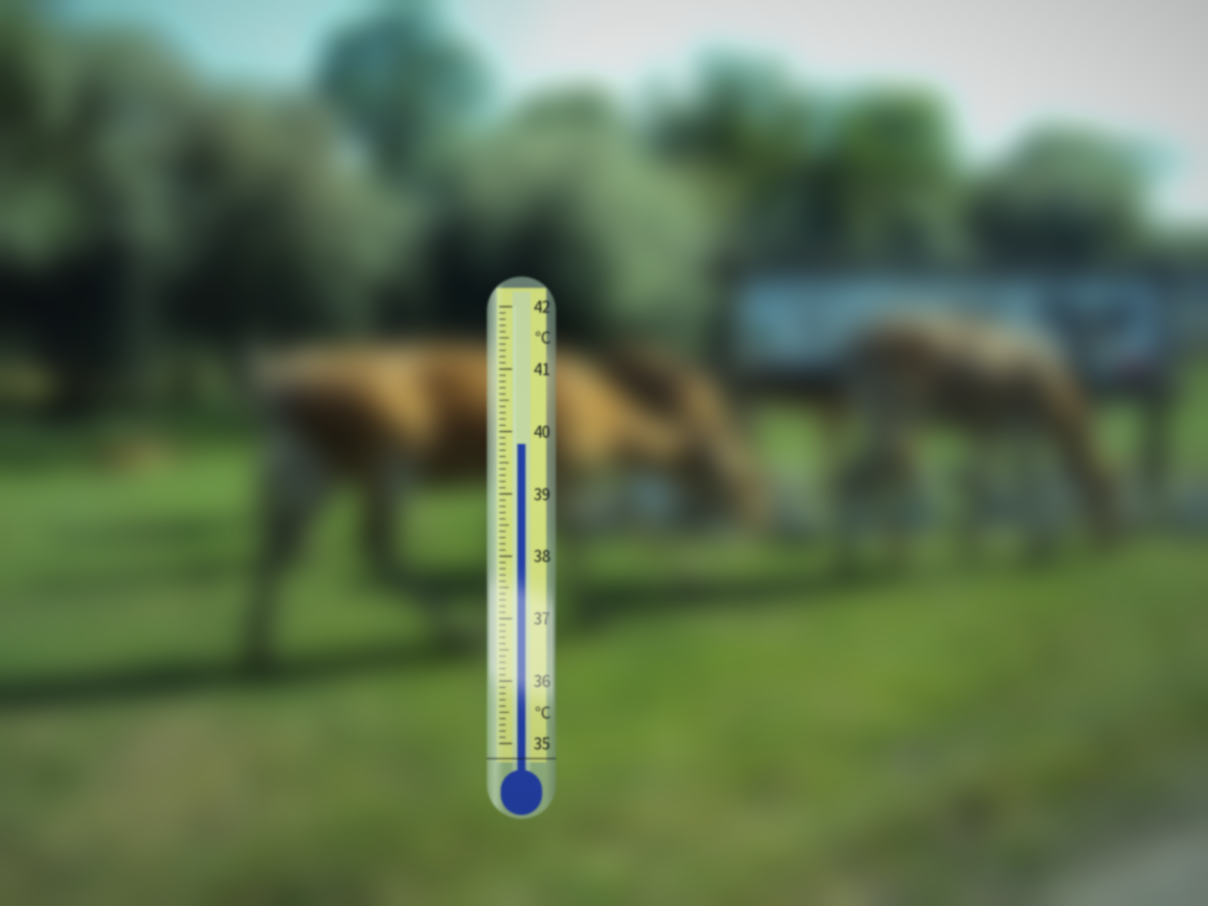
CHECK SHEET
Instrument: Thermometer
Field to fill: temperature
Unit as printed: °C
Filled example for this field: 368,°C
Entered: 39.8,°C
